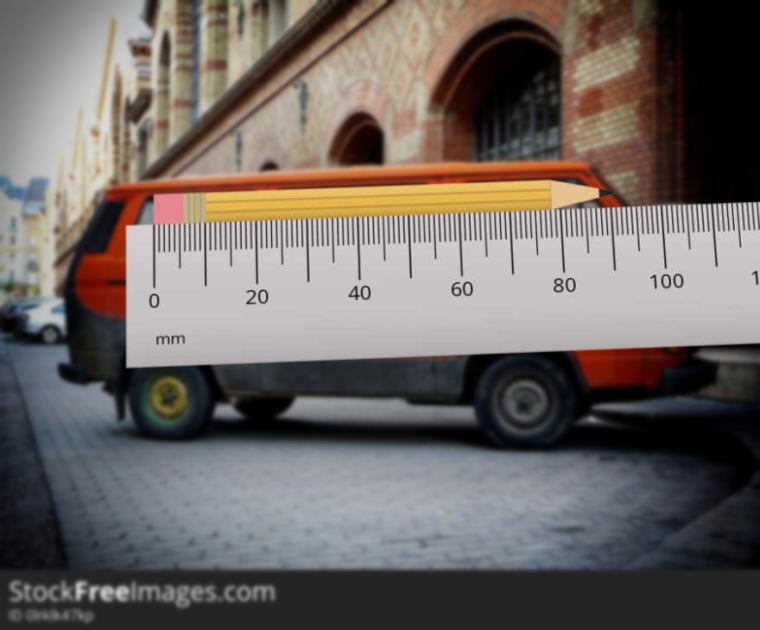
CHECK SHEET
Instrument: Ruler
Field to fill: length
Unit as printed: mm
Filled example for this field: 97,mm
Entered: 91,mm
